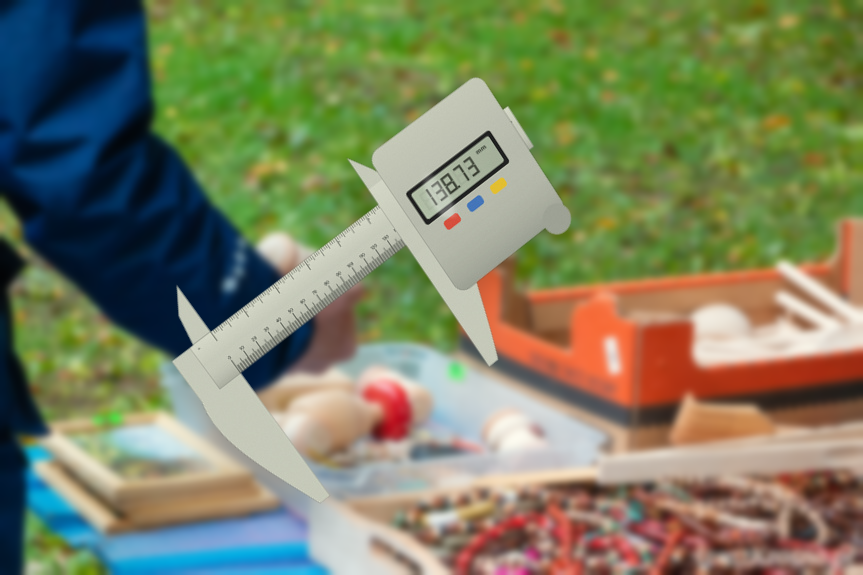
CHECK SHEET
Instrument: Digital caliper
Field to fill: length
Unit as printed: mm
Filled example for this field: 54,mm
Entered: 138.73,mm
